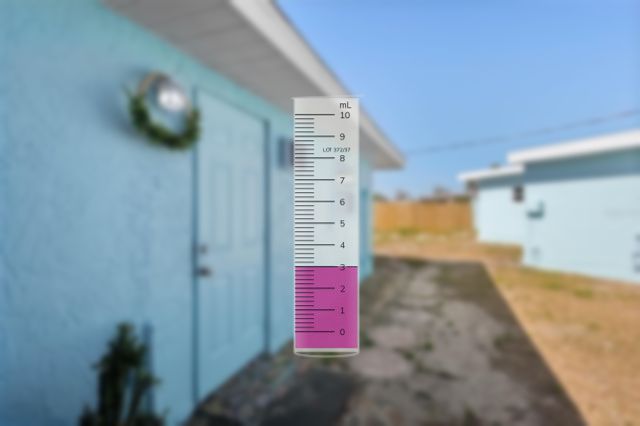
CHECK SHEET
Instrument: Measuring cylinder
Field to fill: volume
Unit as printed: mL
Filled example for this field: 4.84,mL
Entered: 3,mL
